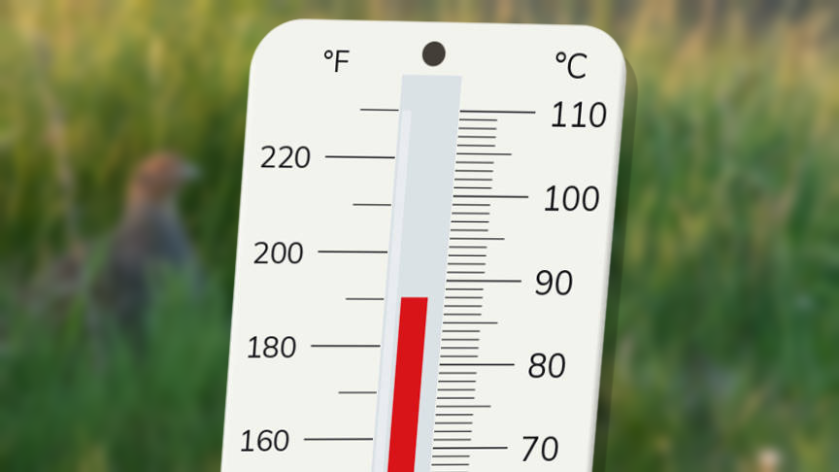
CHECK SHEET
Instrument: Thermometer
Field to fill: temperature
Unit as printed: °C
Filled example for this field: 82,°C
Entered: 88,°C
